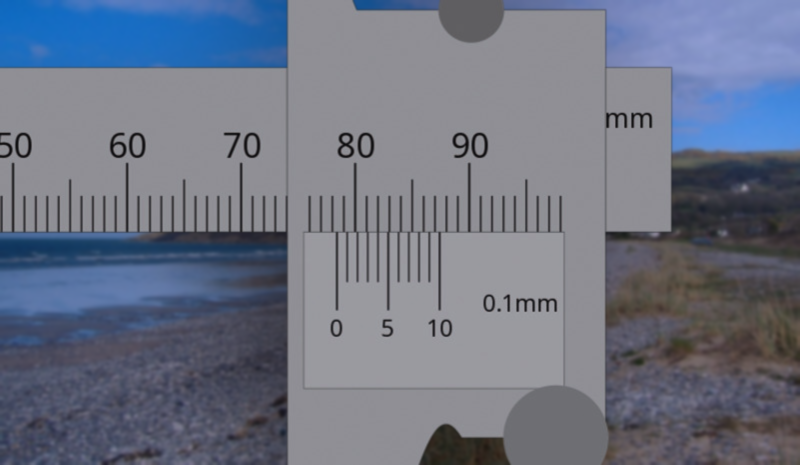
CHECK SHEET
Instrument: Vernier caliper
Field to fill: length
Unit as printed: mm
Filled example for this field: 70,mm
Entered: 78.4,mm
